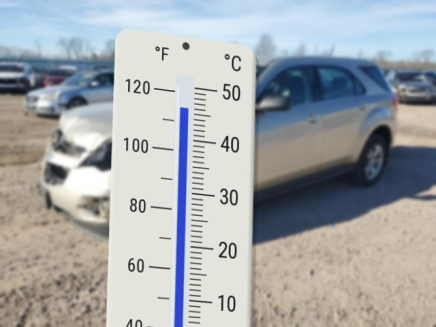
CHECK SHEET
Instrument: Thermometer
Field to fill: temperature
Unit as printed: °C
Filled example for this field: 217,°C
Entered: 46,°C
